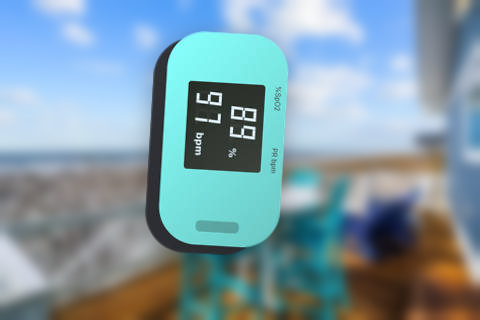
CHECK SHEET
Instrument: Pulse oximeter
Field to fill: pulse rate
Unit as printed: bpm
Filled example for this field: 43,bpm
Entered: 97,bpm
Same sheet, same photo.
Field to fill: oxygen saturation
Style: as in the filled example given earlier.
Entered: 89,%
